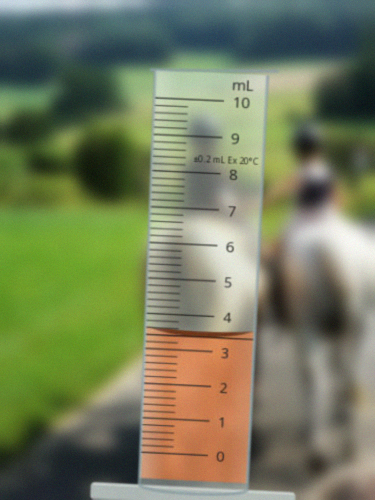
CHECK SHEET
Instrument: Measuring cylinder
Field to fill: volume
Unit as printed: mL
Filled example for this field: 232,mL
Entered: 3.4,mL
